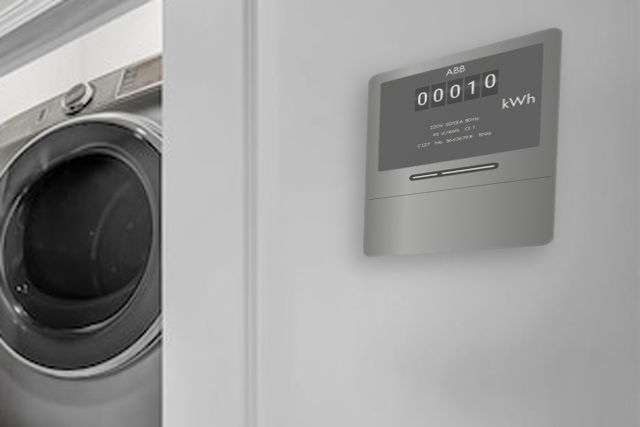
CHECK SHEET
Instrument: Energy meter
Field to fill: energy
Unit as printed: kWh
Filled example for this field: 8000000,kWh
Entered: 10,kWh
